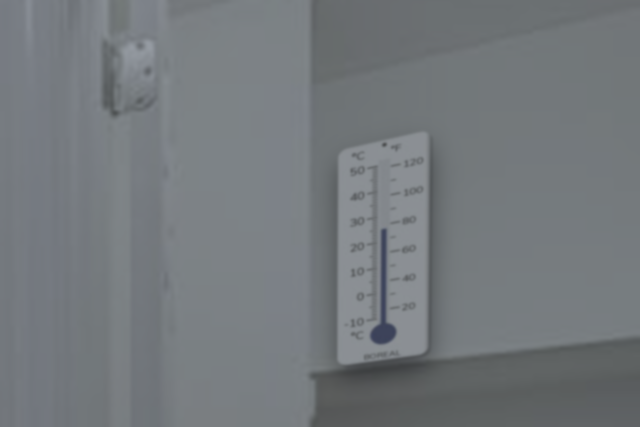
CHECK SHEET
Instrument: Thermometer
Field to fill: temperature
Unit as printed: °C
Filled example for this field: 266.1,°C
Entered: 25,°C
